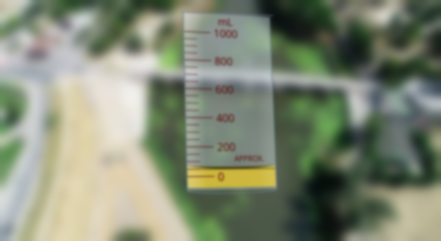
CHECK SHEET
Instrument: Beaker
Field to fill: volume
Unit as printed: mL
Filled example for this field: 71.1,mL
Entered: 50,mL
